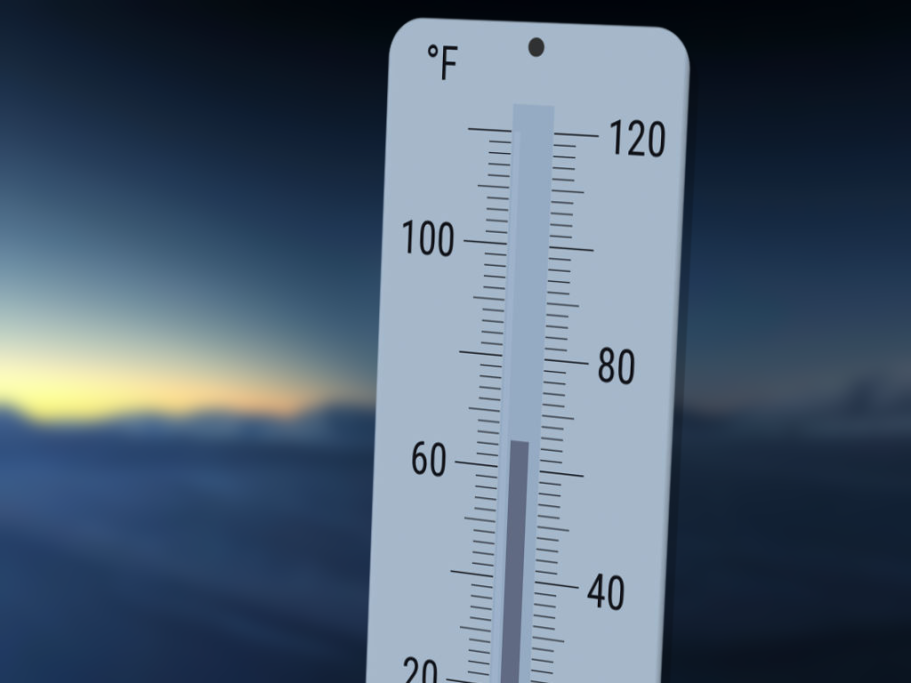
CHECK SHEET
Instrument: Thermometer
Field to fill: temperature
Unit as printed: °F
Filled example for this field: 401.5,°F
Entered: 65,°F
